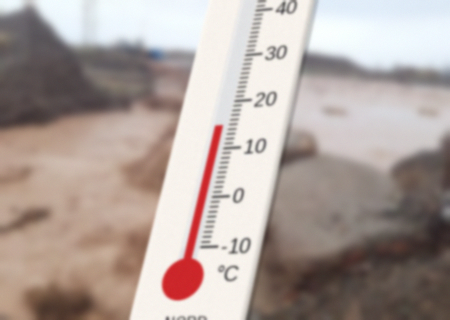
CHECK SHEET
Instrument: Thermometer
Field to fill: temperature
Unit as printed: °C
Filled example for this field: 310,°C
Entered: 15,°C
